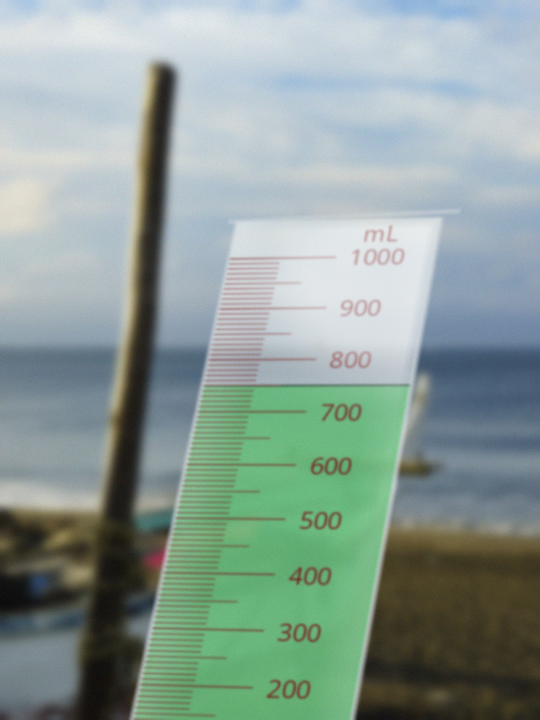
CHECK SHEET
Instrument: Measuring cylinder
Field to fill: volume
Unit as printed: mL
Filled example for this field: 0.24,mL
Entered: 750,mL
